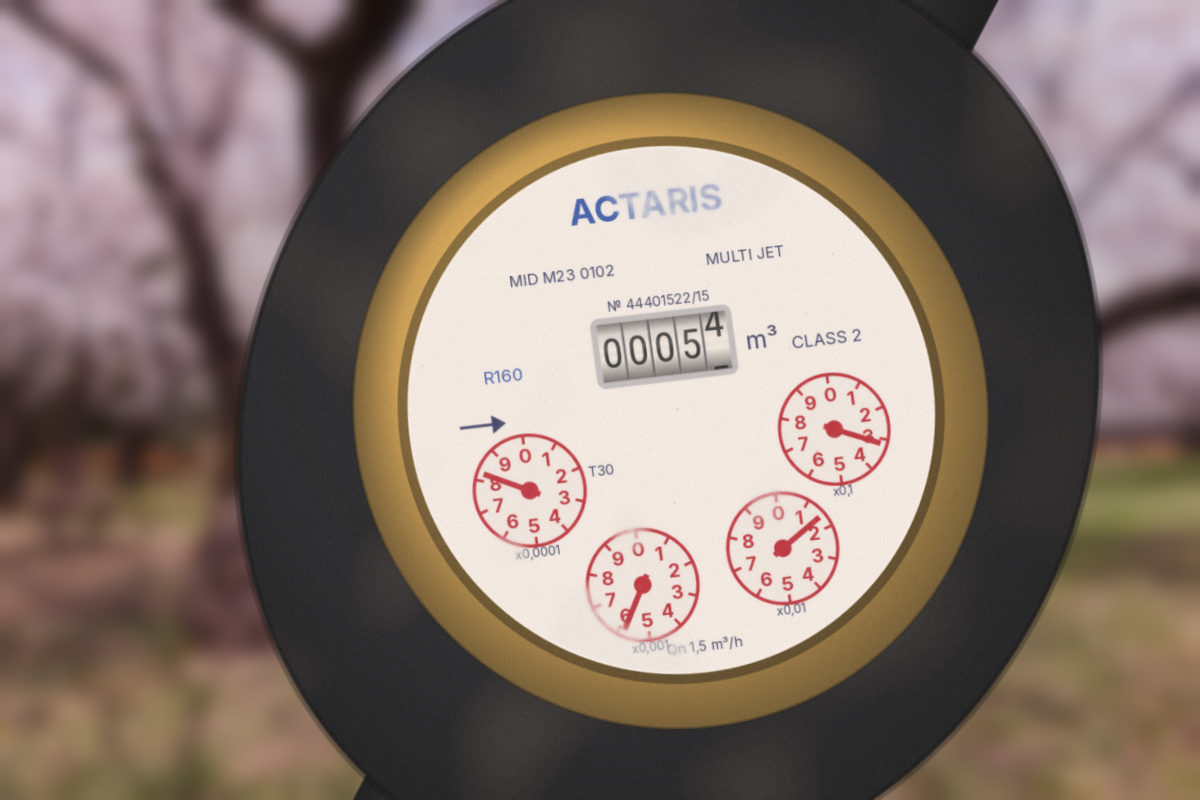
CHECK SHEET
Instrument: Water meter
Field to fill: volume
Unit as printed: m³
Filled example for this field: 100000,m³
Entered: 54.3158,m³
